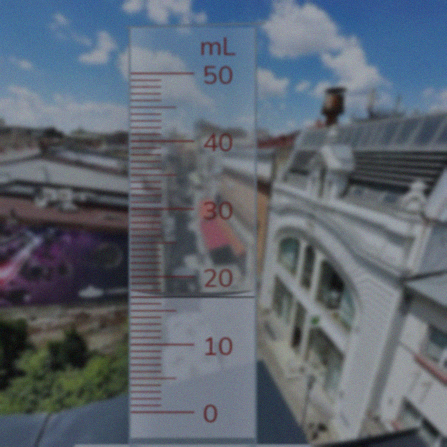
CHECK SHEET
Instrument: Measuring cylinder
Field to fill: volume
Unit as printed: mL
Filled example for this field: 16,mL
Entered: 17,mL
